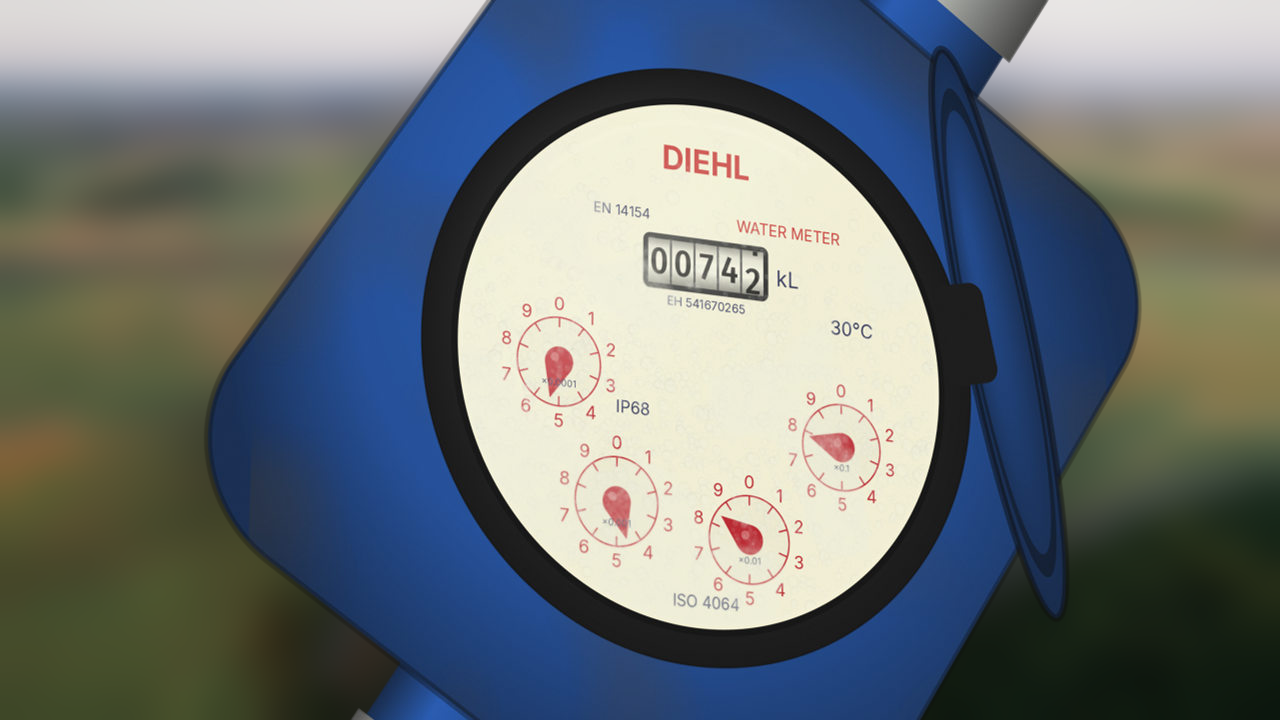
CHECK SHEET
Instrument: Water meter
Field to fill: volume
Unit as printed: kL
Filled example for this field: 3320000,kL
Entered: 741.7845,kL
